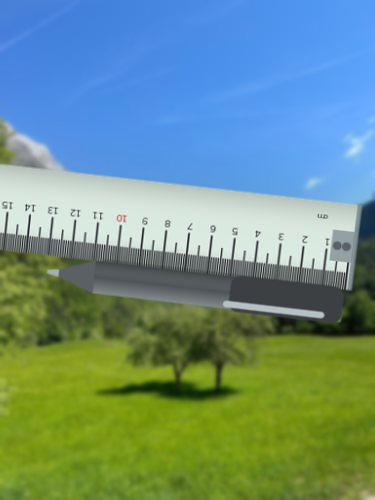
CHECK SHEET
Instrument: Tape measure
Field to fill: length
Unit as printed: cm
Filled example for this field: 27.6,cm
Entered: 13,cm
